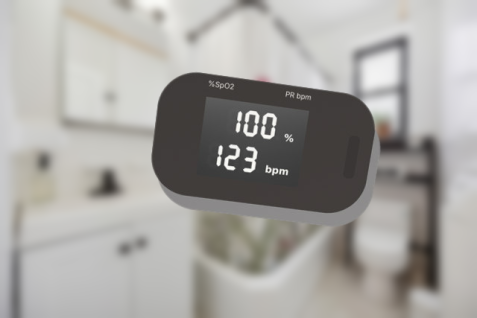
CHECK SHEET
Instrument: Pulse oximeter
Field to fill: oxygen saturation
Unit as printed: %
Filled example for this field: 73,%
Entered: 100,%
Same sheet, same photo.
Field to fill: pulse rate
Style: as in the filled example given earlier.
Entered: 123,bpm
